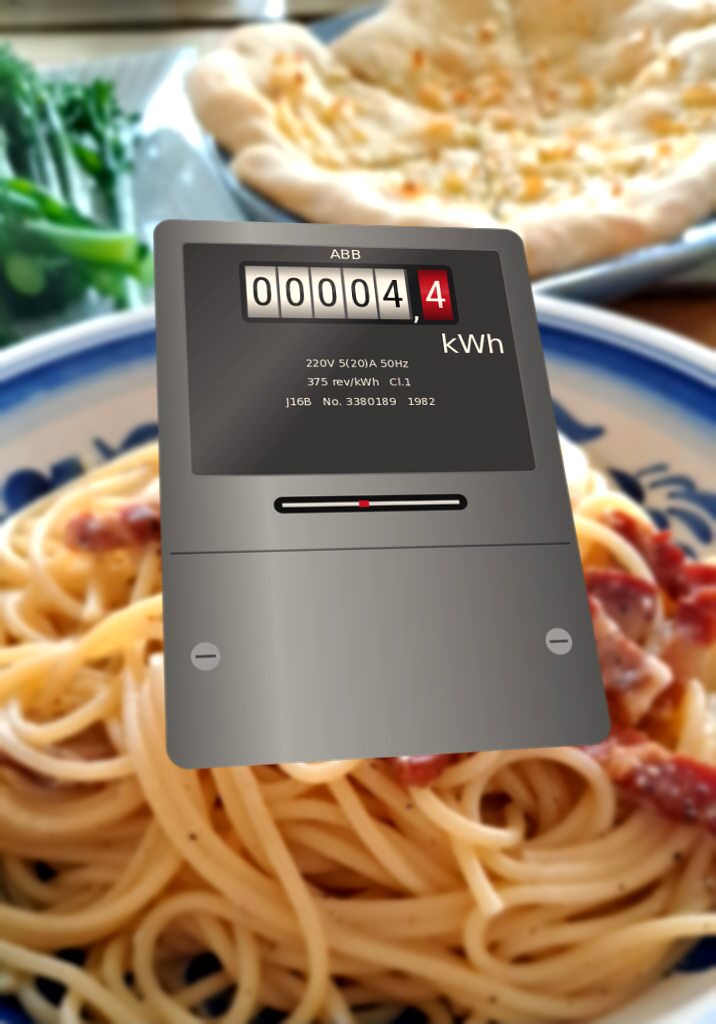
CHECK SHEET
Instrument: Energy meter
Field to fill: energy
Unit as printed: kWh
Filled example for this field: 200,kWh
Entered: 4.4,kWh
